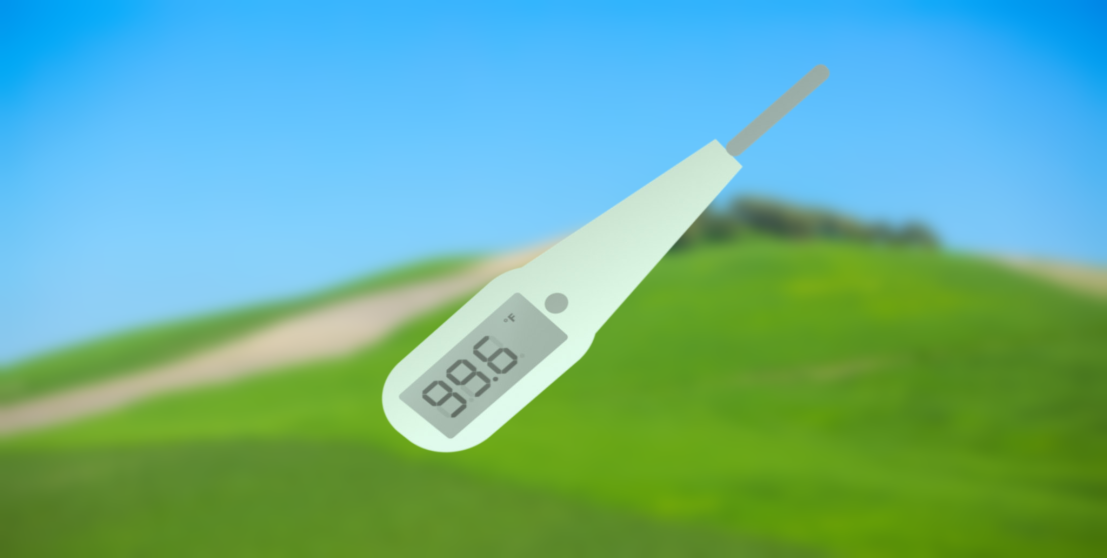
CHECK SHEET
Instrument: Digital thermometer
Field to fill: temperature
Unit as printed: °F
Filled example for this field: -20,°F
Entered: 99.6,°F
